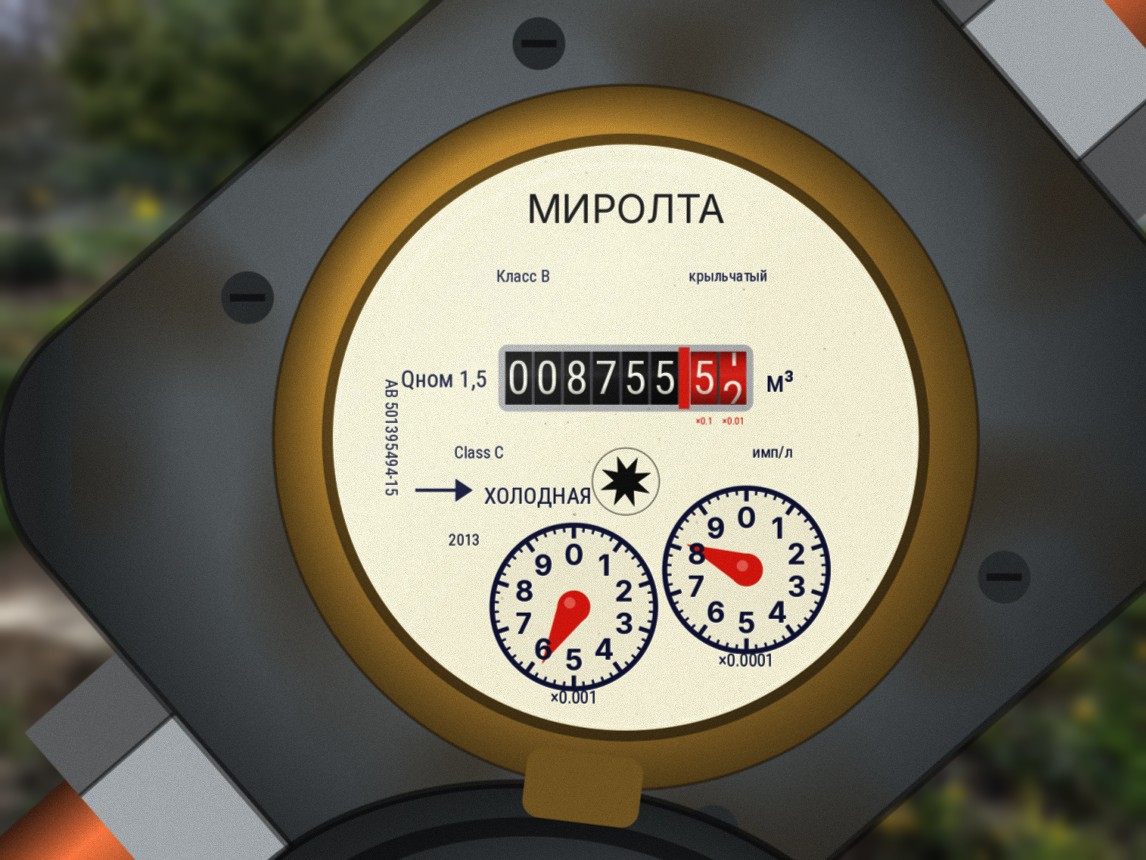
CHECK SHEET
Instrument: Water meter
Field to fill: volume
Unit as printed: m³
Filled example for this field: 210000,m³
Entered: 8755.5158,m³
